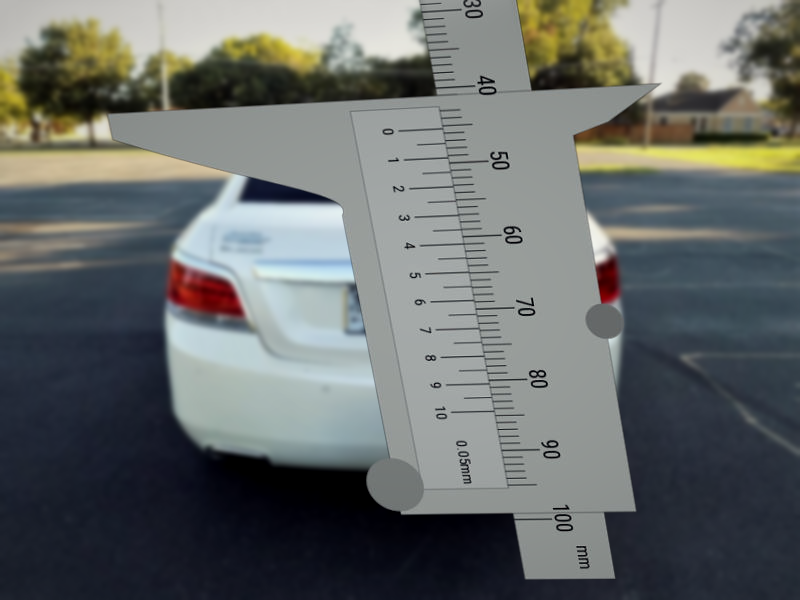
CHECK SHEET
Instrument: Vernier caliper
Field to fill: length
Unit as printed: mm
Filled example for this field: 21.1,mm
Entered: 45.4,mm
